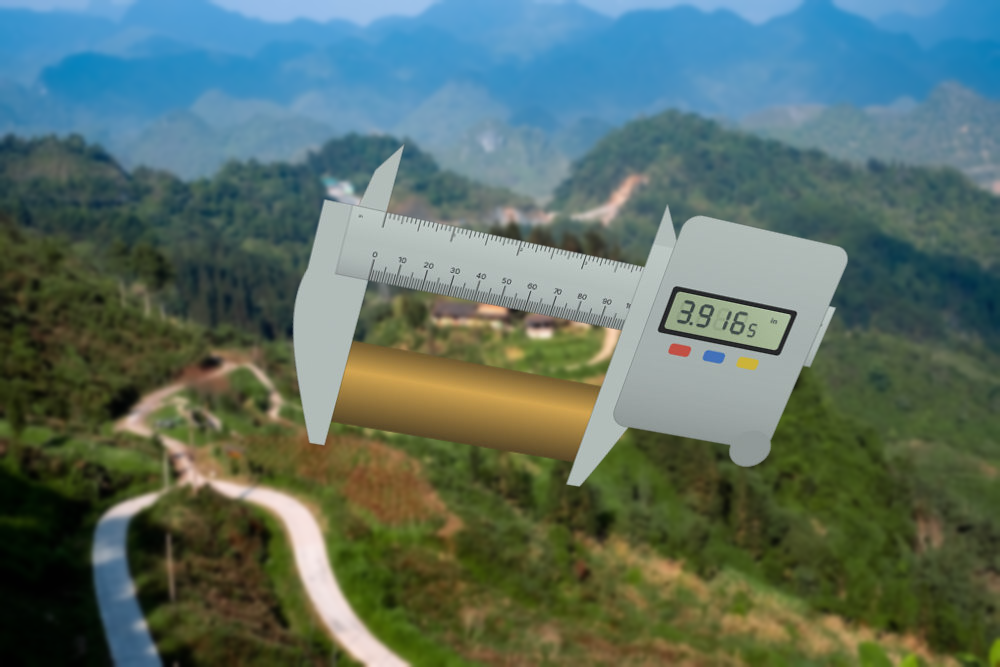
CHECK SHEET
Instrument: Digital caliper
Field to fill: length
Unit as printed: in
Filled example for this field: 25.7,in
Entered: 3.9165,in
